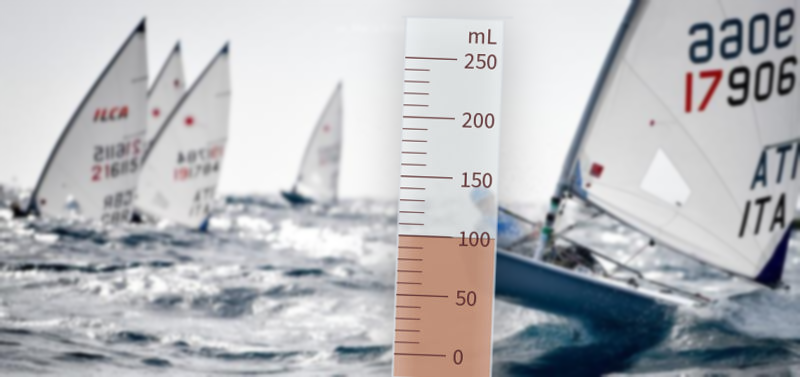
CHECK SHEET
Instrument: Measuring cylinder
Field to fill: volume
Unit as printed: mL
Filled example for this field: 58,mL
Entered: 100,mL
